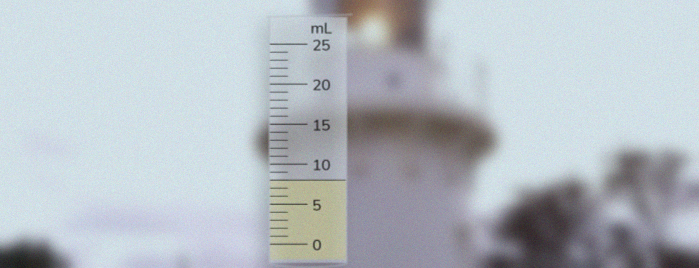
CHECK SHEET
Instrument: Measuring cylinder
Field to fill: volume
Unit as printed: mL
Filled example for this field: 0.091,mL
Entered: 8,mL
